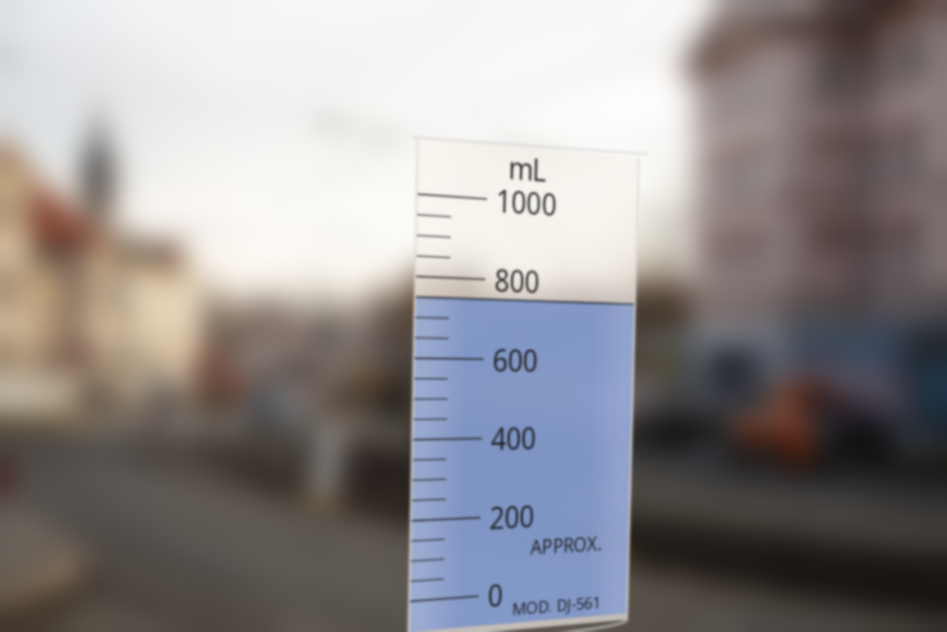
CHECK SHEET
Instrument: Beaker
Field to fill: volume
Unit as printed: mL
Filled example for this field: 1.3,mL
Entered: 750,mL
